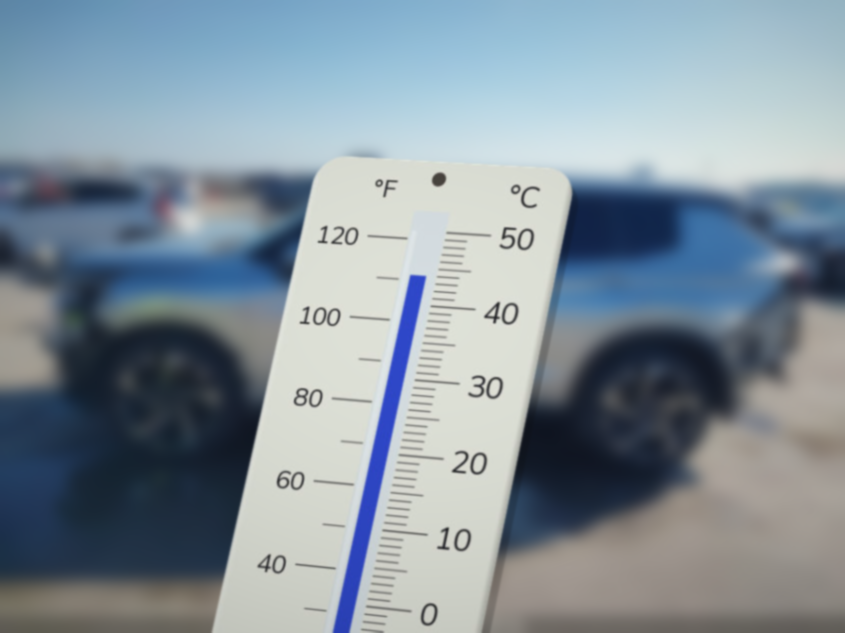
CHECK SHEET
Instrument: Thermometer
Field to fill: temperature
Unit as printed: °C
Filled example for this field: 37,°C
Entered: 44,°C
